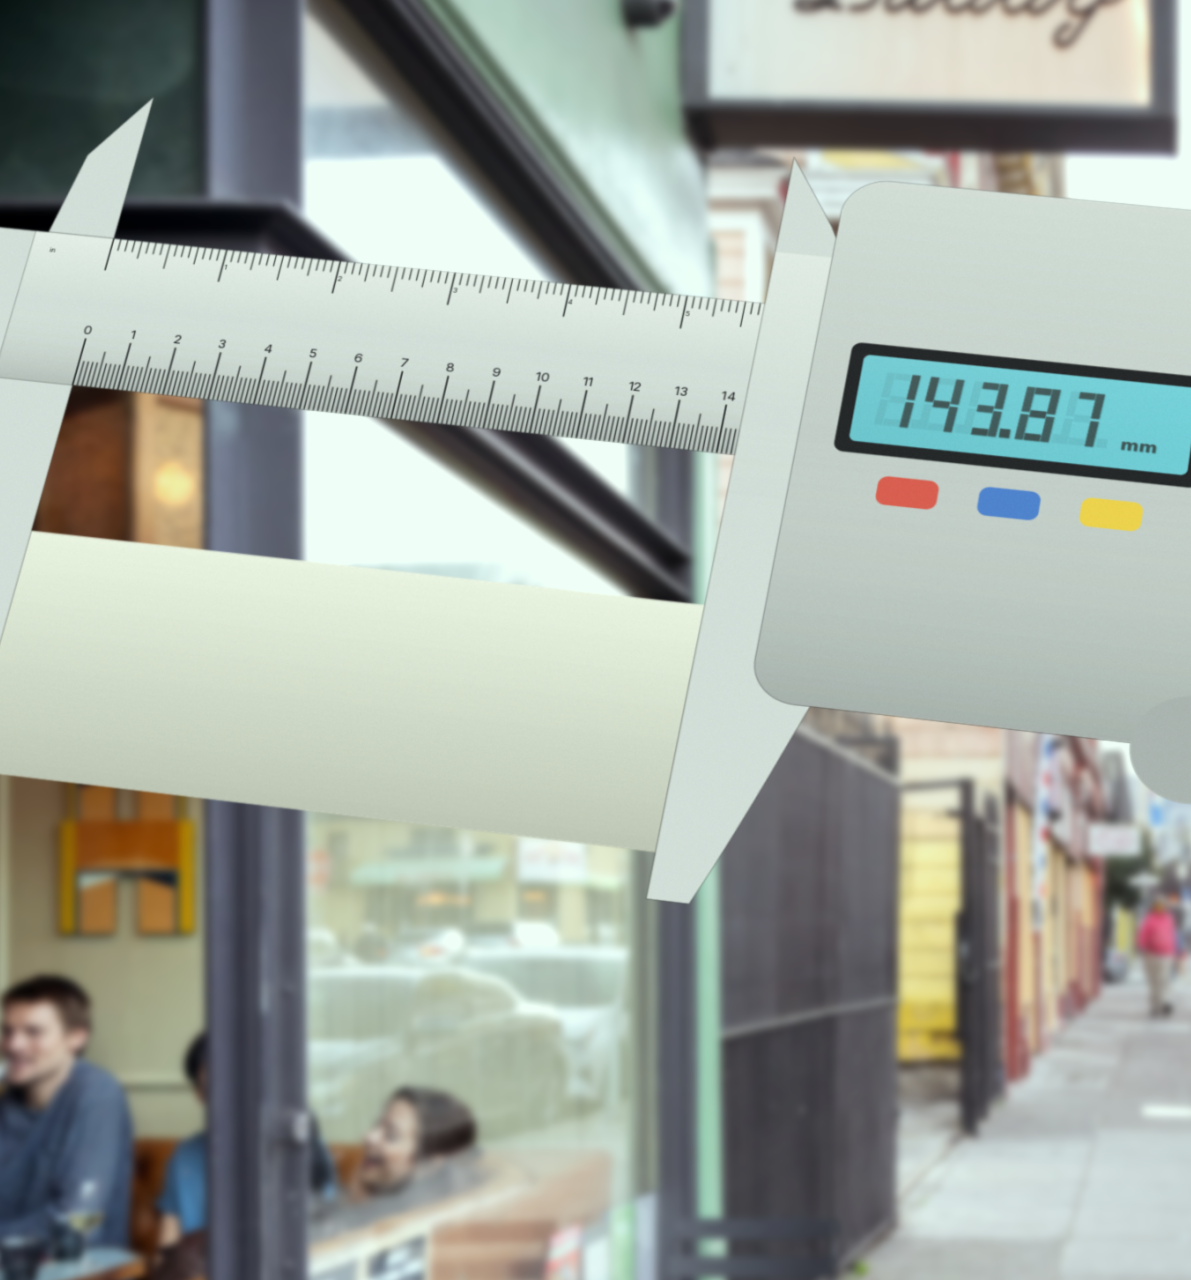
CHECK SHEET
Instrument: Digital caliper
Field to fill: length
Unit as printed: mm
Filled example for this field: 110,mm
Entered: 143.87,mm
